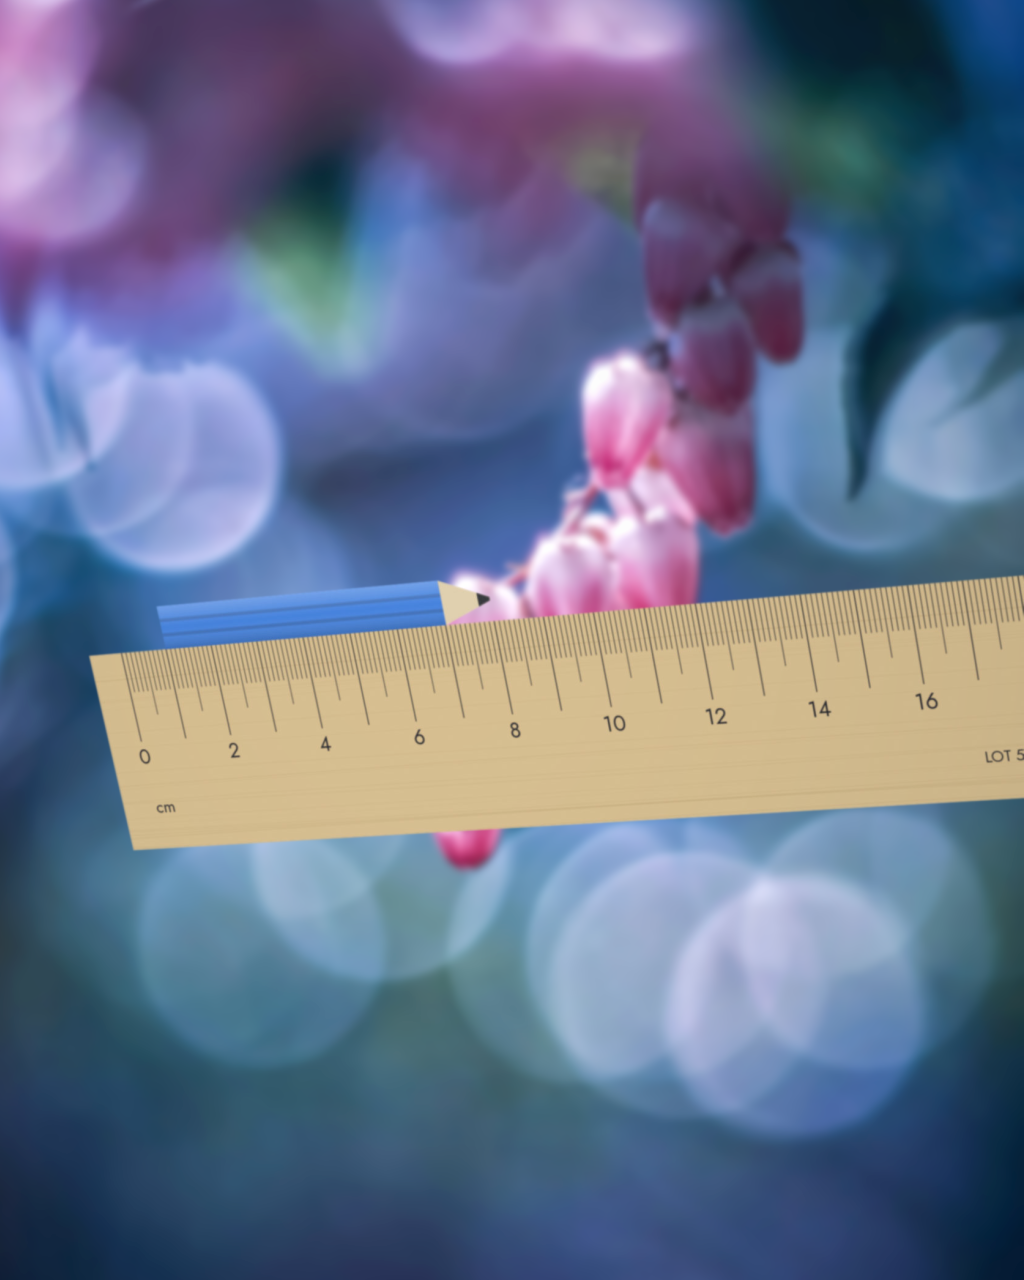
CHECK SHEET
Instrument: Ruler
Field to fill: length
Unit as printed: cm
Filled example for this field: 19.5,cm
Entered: 7,cm
